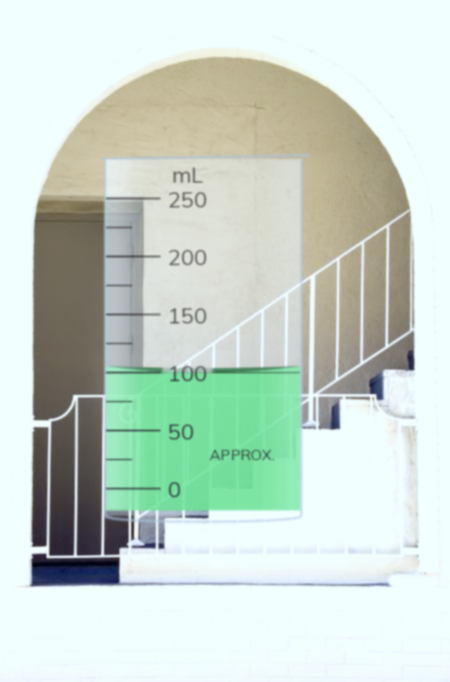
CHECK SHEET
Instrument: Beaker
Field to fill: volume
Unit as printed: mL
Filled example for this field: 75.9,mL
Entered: 100,mL
